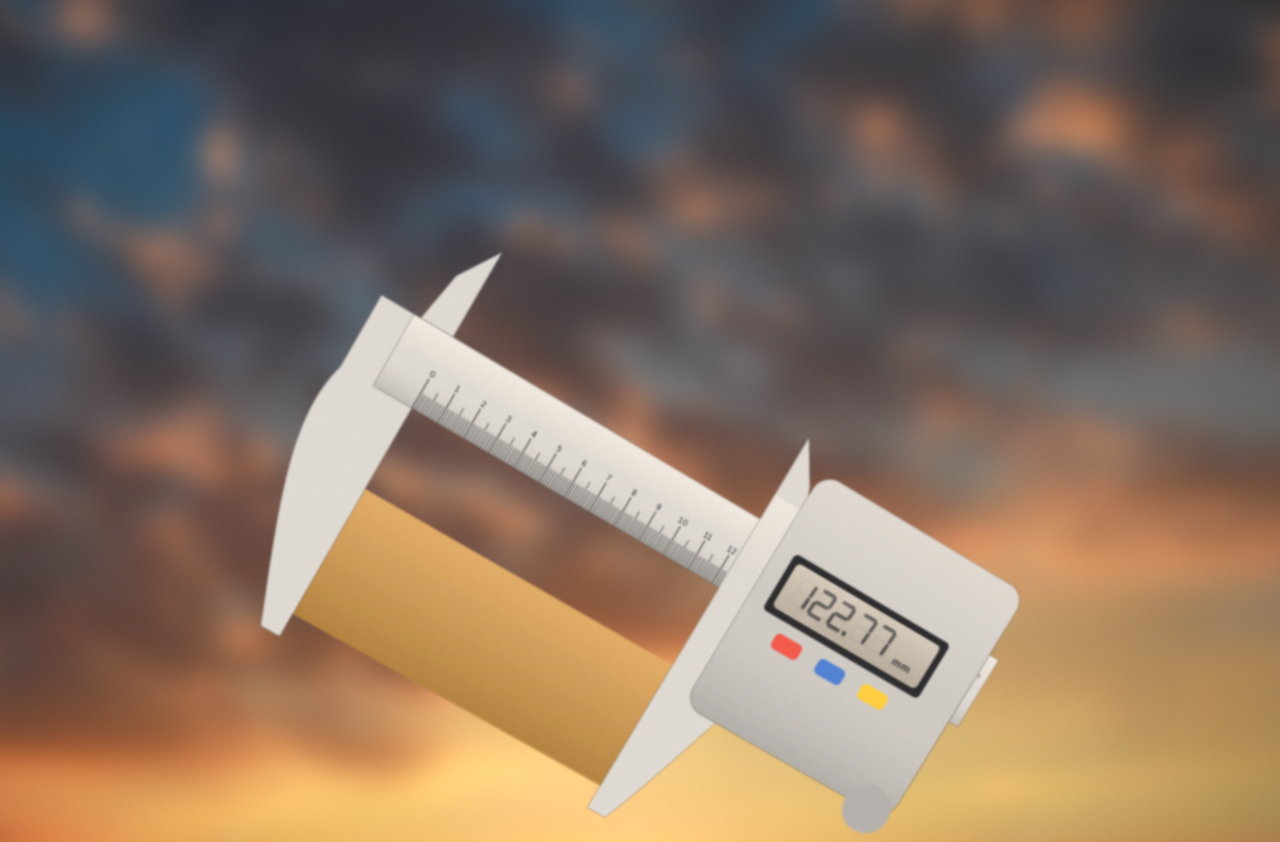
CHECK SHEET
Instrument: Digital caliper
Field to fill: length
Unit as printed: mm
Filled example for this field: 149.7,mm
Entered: 122.77,mm
